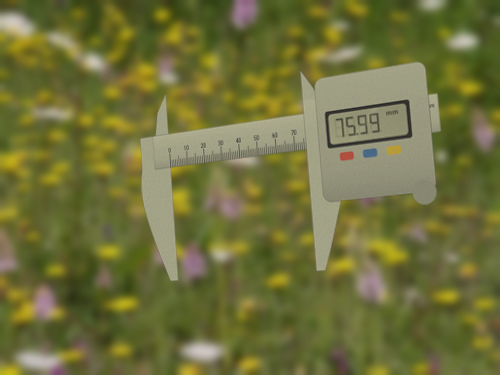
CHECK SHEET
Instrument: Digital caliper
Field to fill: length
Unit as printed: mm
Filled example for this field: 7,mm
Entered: 75.99,mm
